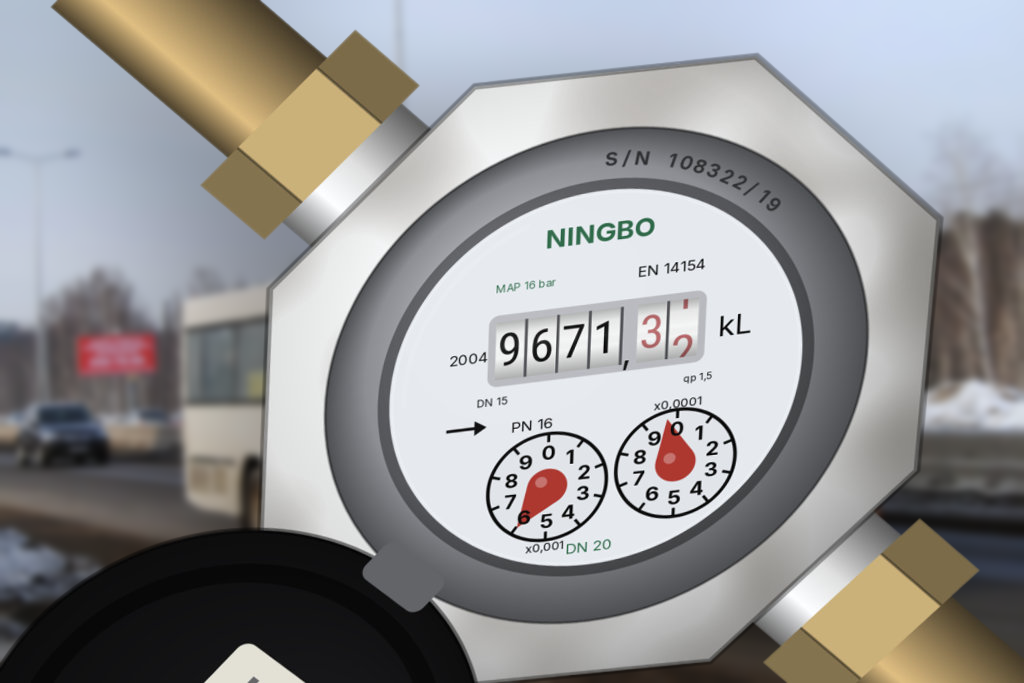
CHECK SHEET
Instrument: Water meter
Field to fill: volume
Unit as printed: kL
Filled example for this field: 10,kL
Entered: 9671.3159,kL
